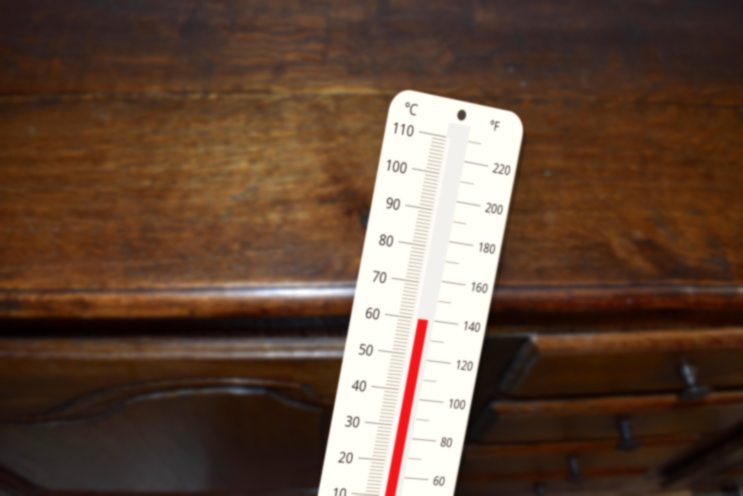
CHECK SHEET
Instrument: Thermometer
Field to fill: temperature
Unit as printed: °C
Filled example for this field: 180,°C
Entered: 60,°C
